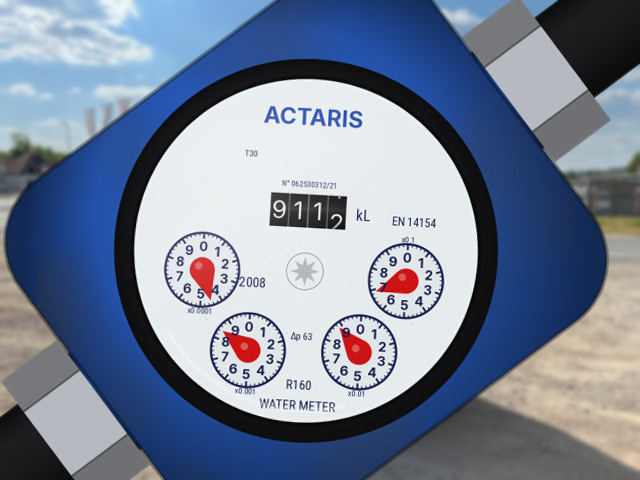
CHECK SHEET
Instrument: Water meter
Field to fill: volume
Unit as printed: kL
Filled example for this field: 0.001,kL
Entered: 9111.6884,kL
